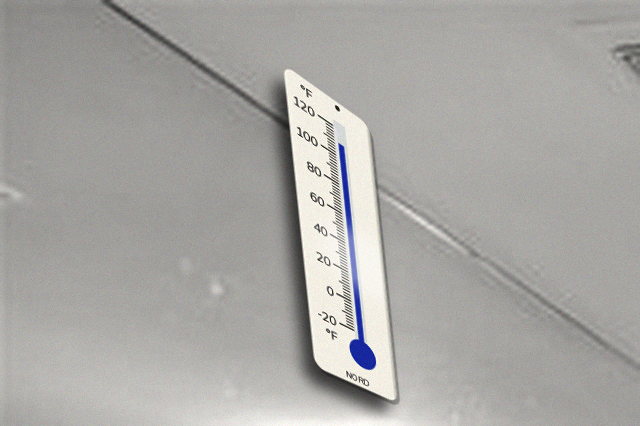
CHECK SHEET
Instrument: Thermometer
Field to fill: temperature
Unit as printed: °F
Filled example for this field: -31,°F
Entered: 110,°F
